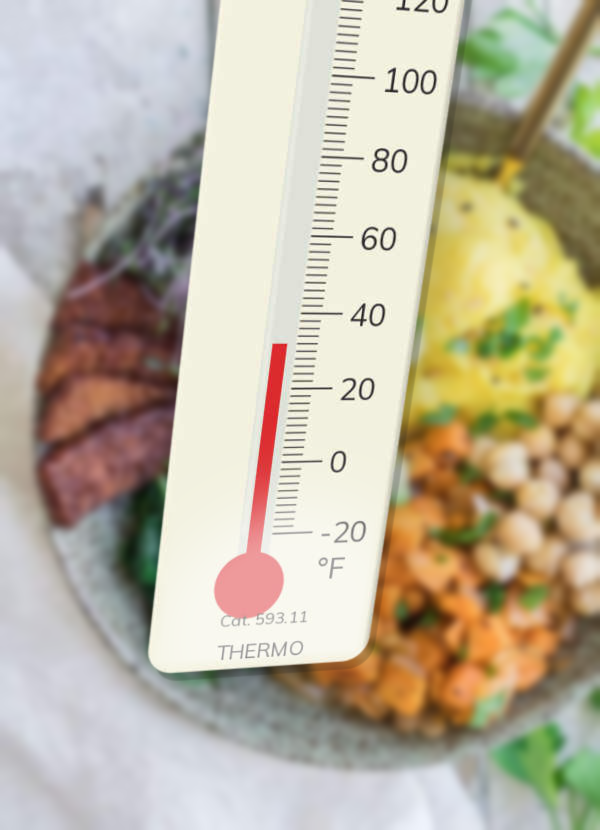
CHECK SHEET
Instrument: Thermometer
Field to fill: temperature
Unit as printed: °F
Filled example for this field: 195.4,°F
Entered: 32,°F
